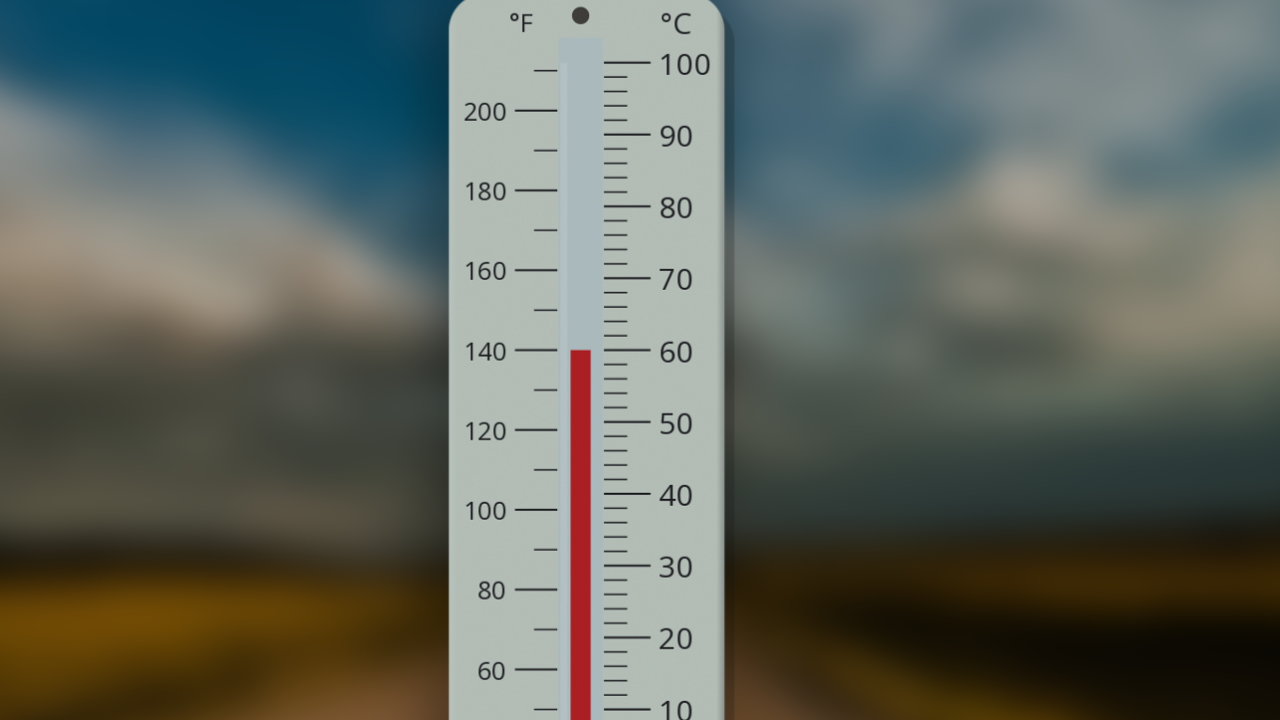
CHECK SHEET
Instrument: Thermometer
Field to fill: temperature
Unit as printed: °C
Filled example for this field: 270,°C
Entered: 60,°C
